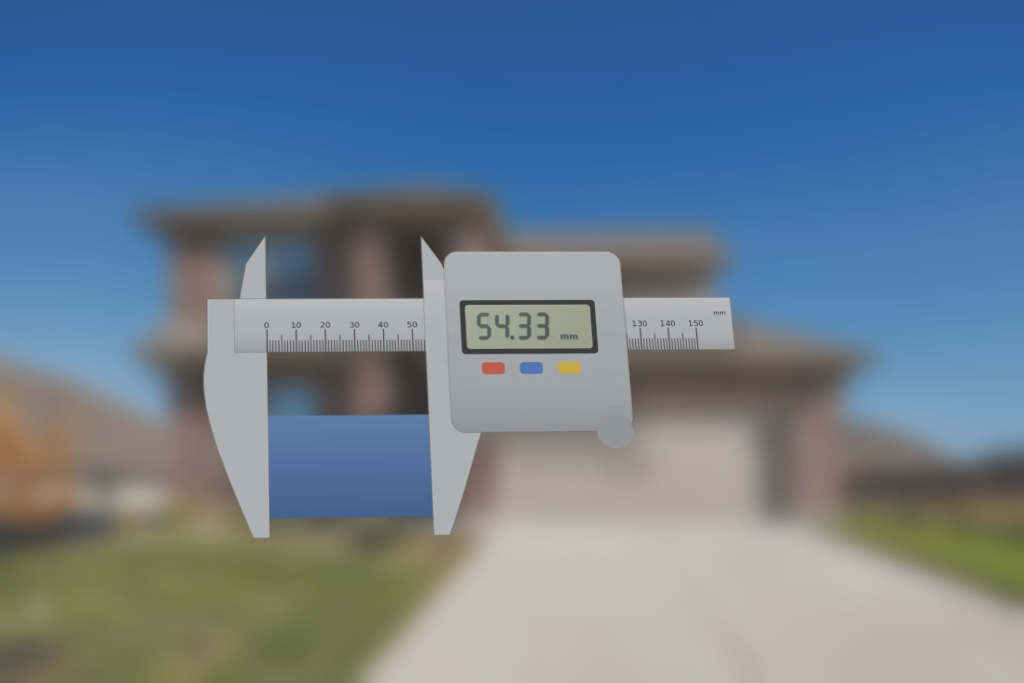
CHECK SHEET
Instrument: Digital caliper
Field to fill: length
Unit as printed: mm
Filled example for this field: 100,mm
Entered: 54.33,mm
